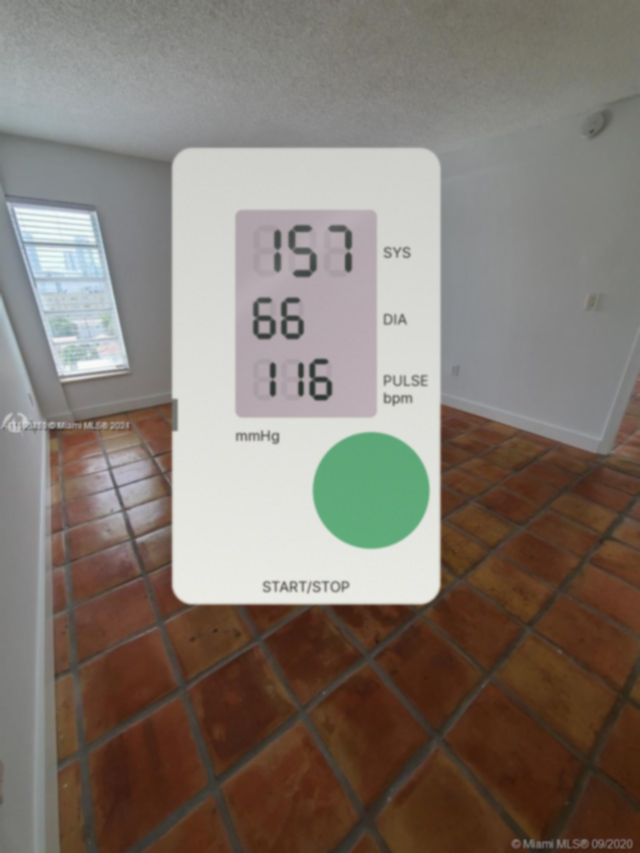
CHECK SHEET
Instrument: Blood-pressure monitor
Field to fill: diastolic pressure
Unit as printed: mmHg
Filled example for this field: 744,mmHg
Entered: 66,mmHg
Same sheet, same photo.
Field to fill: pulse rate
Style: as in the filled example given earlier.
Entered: 116,bpm
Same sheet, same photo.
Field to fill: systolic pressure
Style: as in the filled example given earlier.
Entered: 157,mmHg
